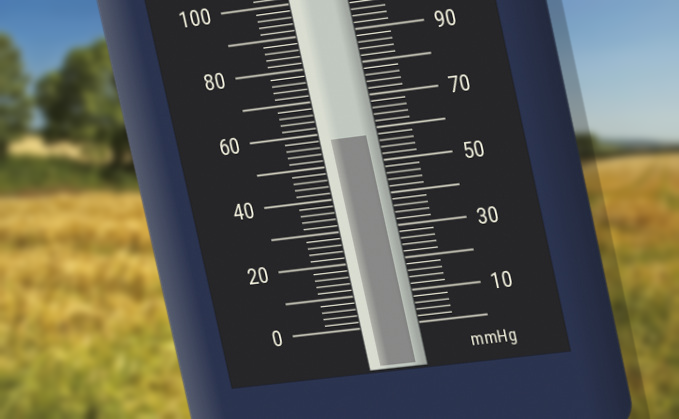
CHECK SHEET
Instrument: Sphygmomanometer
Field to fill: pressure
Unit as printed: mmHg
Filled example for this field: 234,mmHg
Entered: 58,mmHg
